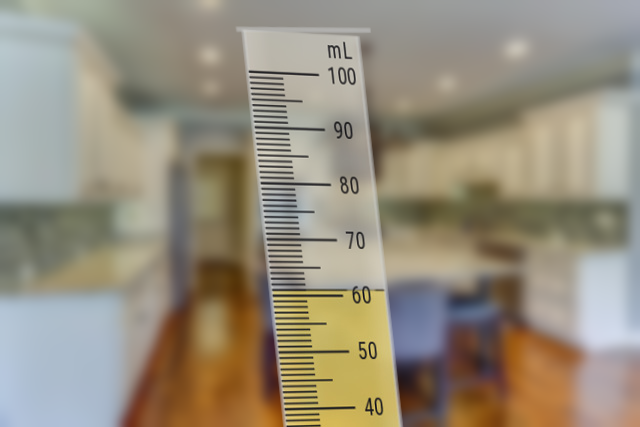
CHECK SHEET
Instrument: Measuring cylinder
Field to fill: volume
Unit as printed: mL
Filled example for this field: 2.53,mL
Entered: 61,mL
